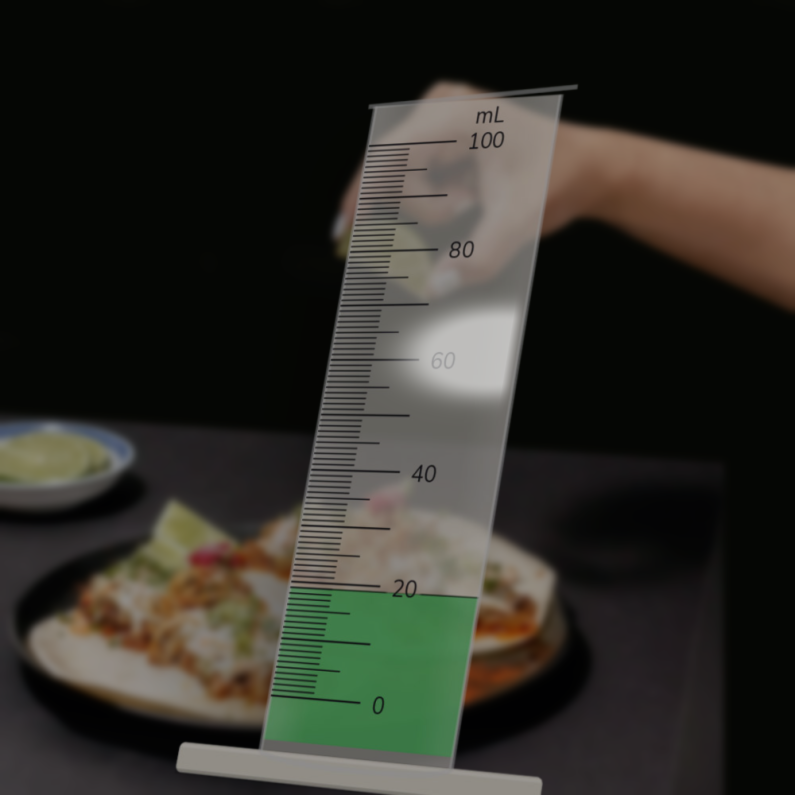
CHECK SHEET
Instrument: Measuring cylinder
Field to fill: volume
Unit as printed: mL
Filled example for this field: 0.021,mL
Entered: 19,mL
